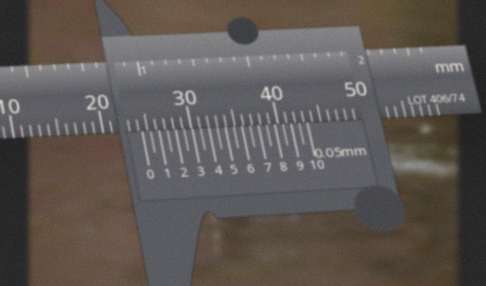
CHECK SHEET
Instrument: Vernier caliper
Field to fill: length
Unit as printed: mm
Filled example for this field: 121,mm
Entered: 24.4,mm
